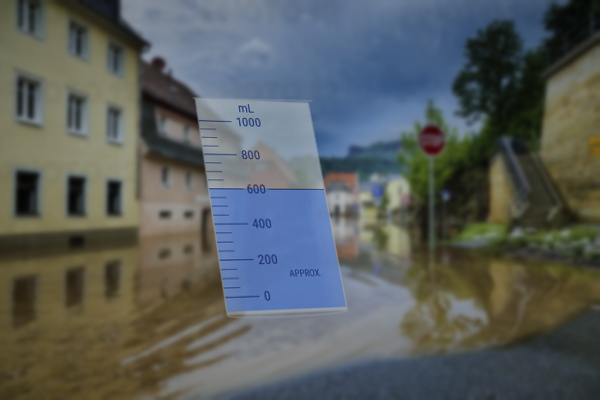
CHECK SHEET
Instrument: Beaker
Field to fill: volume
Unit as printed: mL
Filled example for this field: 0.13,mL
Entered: 600,mL
